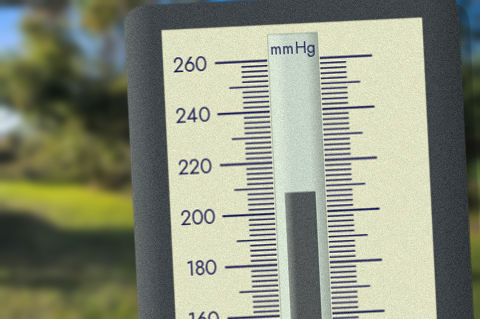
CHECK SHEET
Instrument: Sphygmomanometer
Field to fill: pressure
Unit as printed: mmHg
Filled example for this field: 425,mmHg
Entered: 208,mmHg
